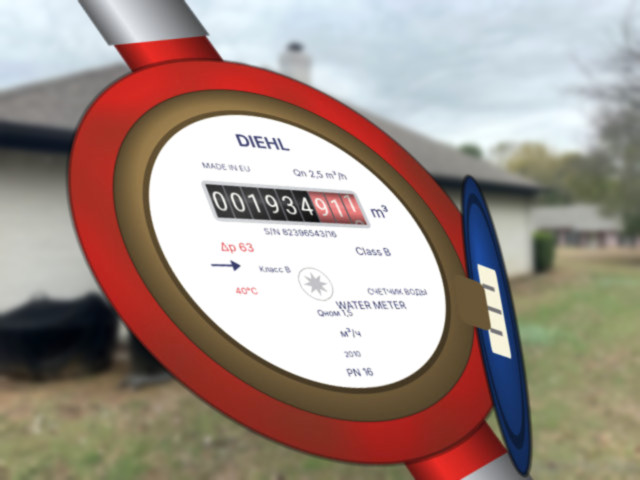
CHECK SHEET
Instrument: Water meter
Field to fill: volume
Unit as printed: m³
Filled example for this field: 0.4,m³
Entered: 1934.911,m³
